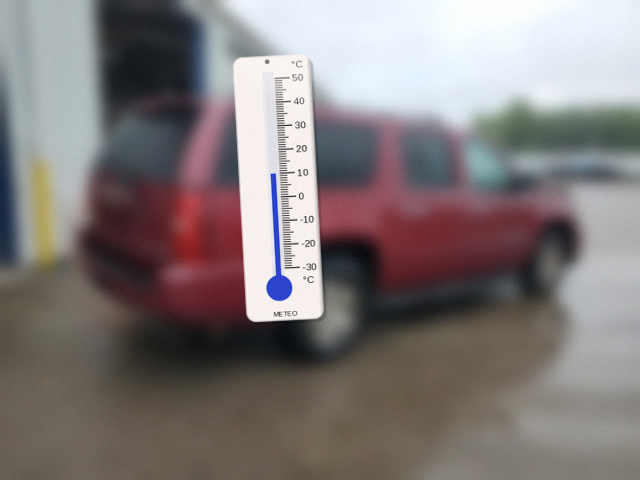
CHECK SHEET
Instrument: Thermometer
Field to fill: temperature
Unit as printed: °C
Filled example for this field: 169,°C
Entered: 10,°C
